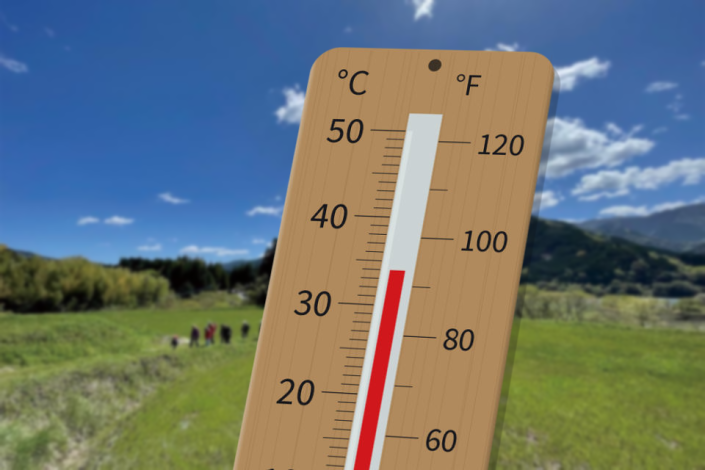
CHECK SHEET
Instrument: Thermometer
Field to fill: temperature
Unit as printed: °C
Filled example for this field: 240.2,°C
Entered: 34,°C
